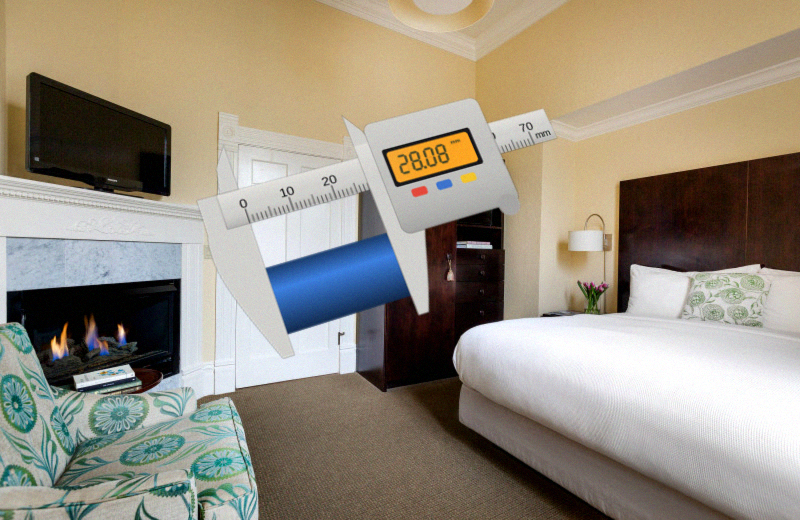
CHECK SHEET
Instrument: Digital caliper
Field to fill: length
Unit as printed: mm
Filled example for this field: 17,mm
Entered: 28.08,mm
